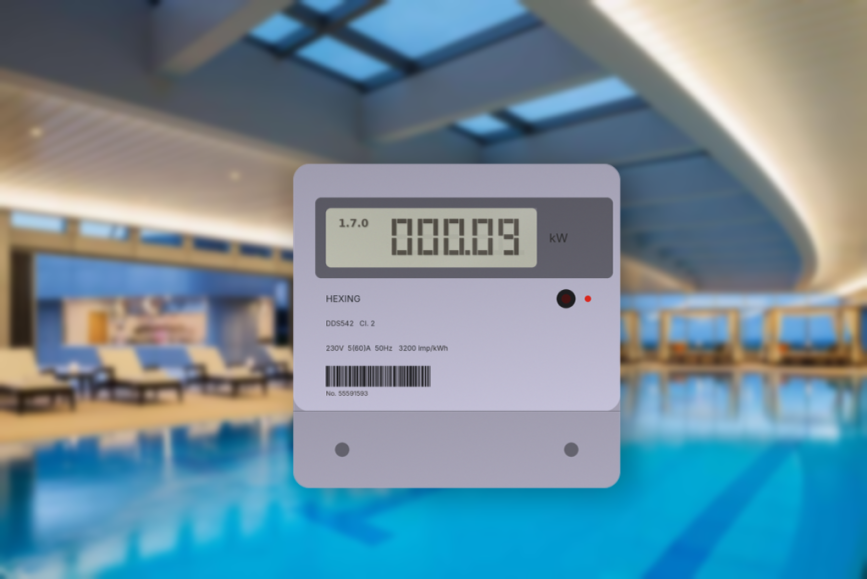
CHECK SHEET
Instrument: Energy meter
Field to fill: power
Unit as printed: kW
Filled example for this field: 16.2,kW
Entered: 0.09,kW
